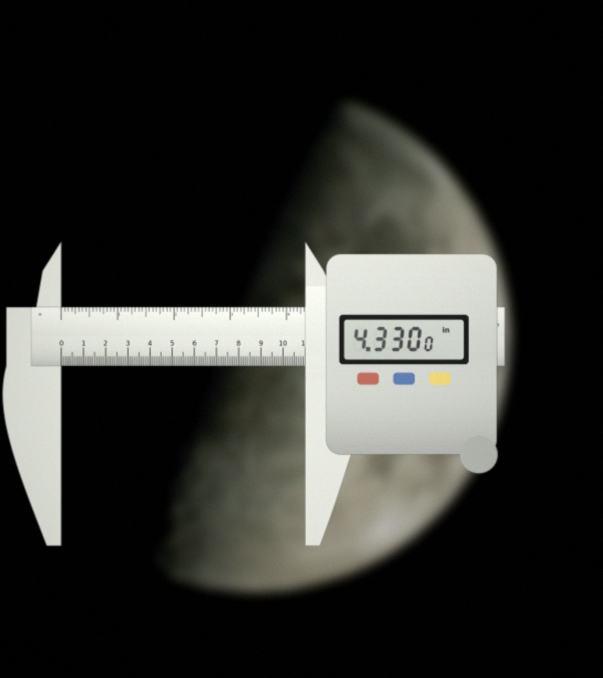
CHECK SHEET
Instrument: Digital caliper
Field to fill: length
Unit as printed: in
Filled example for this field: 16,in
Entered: 4.3300,in
